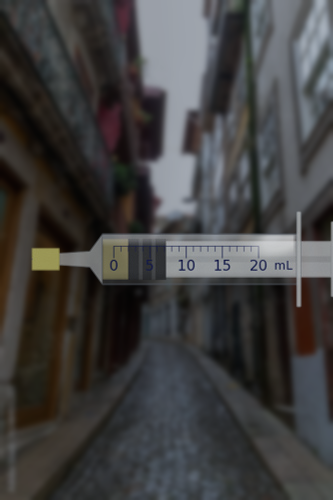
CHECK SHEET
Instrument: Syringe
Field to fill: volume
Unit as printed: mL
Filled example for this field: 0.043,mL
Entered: 2,mL
